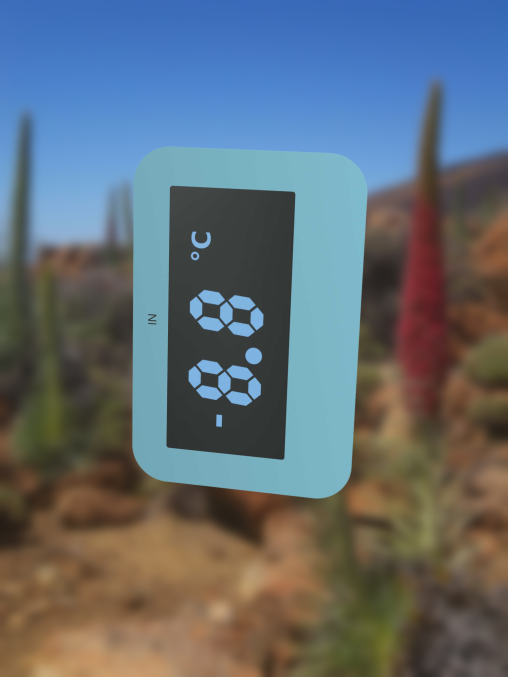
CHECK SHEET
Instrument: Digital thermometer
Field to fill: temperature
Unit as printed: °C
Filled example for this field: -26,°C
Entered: -8.8,°C
